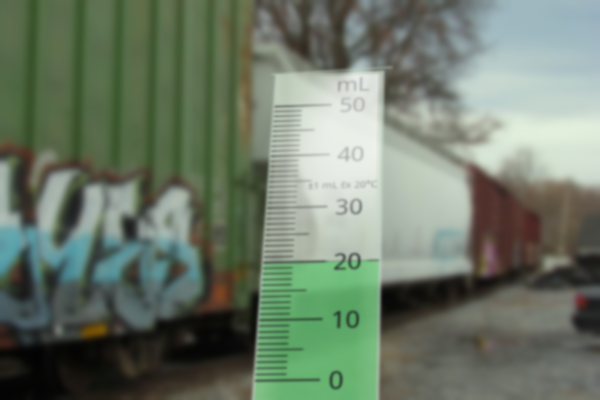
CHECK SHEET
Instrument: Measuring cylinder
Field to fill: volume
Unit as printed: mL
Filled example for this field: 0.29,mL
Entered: 20,mL
